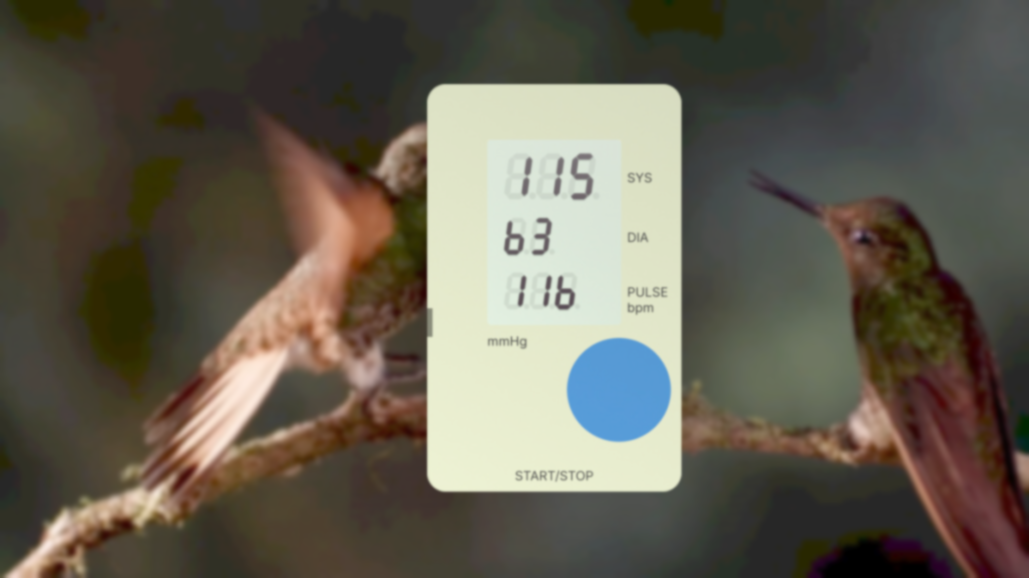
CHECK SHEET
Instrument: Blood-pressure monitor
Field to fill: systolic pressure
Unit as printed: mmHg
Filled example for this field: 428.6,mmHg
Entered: 115,mmHg
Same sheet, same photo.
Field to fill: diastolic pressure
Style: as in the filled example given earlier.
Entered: 63,mmHg
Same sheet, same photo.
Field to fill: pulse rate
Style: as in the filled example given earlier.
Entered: 116,bpm
